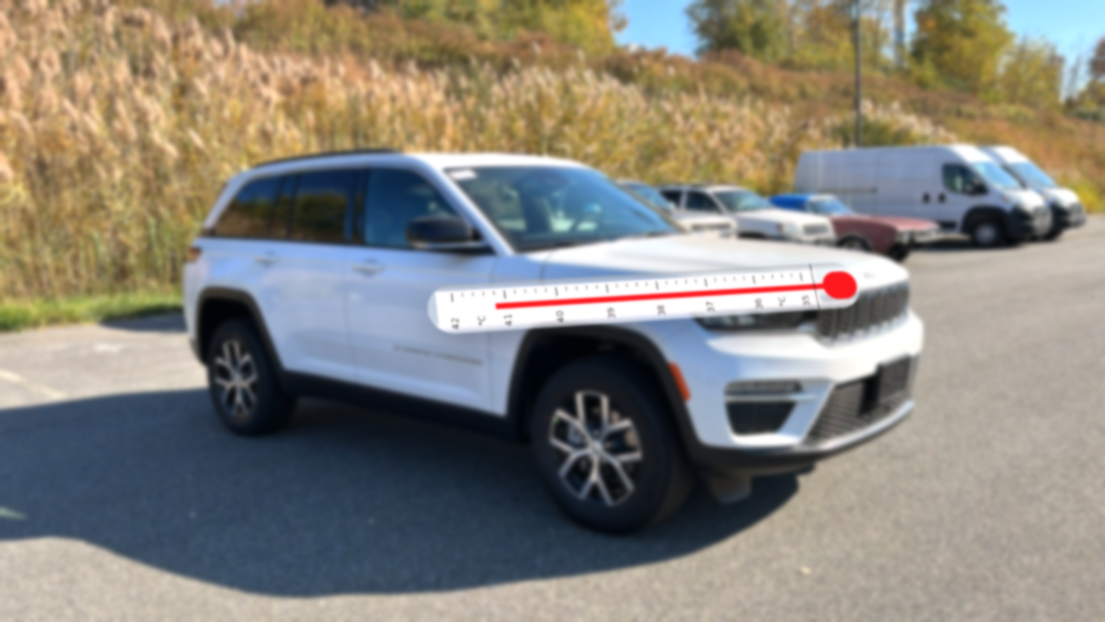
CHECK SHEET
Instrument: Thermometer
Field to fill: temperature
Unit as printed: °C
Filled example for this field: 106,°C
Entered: 41.2,°C
